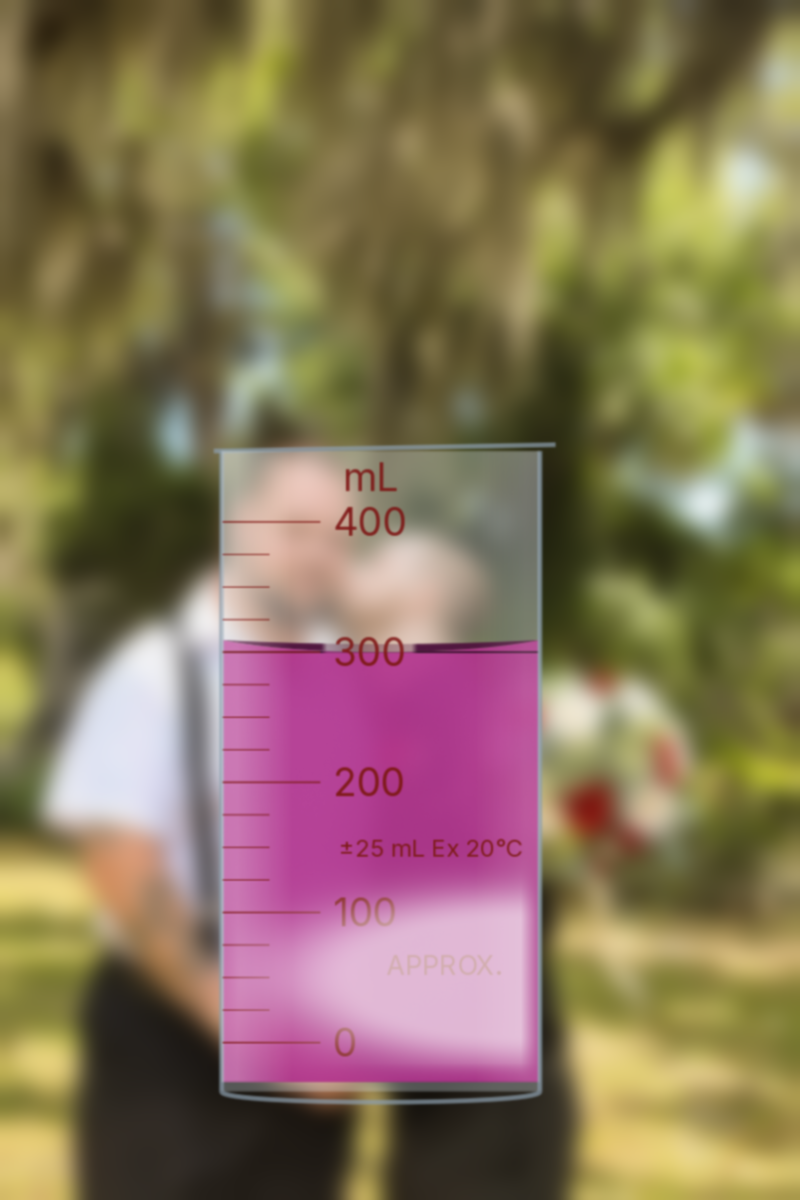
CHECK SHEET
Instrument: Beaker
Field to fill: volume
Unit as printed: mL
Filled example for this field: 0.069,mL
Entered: 300,mL
